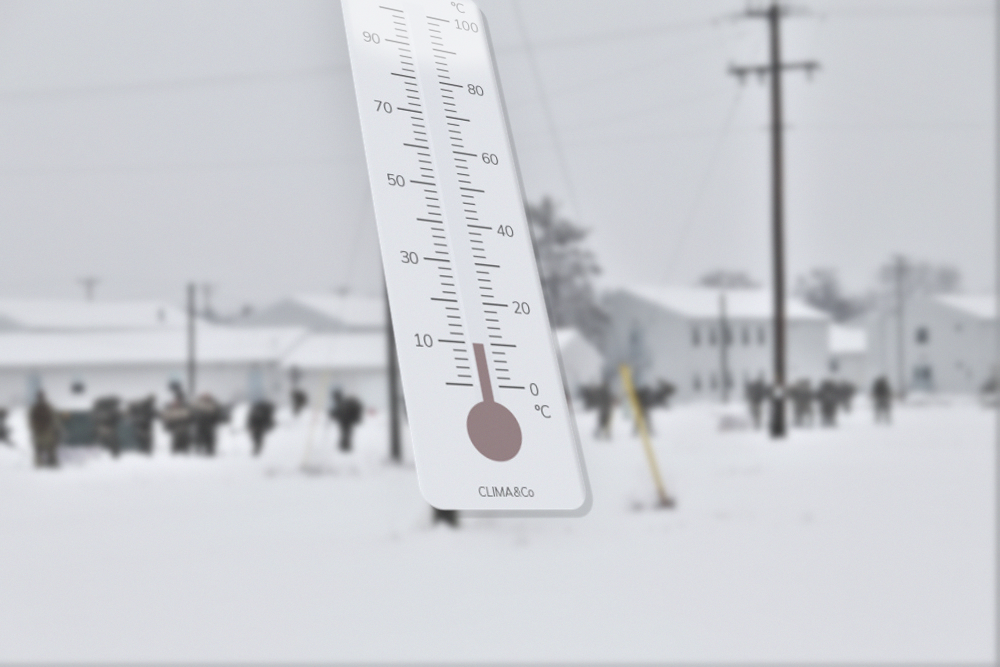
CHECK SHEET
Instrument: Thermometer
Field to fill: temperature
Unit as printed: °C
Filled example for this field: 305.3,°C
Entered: 10,°C
